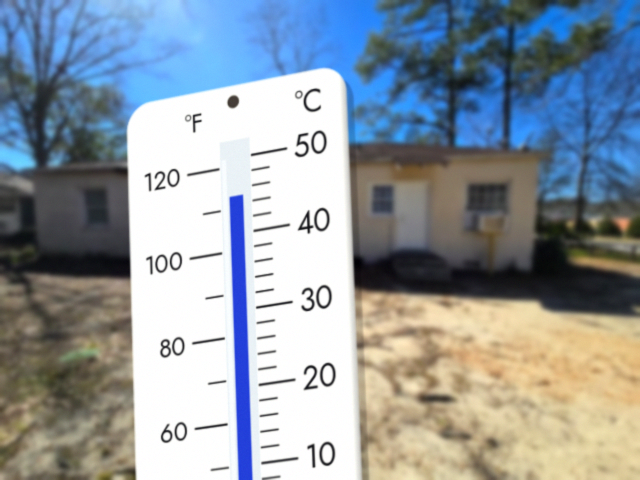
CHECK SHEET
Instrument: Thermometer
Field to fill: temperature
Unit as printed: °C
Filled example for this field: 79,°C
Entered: 45,°C
